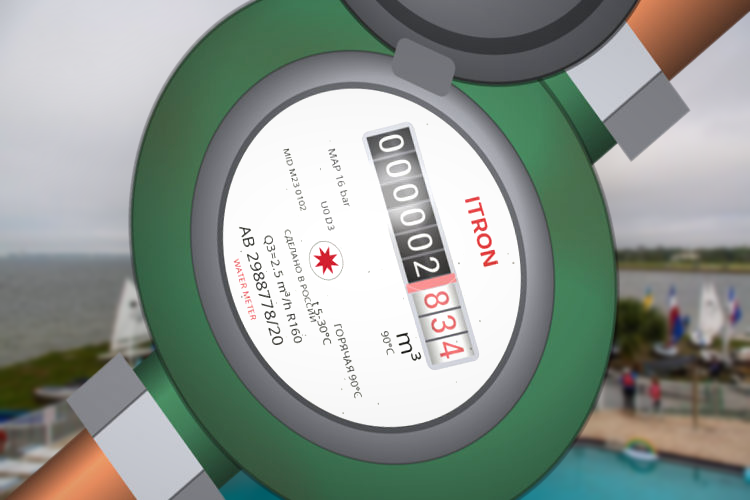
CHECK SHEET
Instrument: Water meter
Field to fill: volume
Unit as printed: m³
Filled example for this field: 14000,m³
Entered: 2.834,m³
